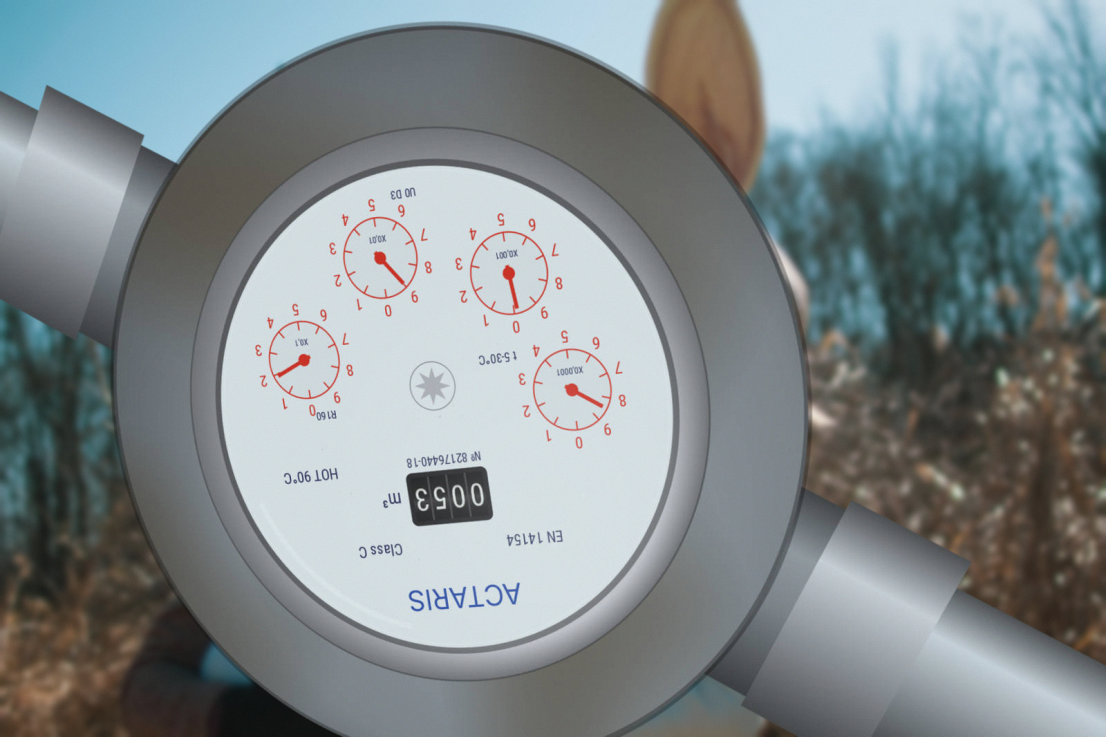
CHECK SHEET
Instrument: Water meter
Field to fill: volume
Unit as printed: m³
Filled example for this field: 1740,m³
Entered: 53.1898,m³
